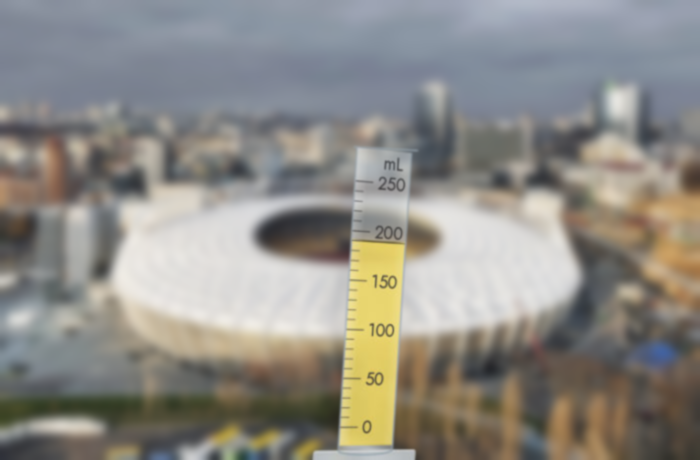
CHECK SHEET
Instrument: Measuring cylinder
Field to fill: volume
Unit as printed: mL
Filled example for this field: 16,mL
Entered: 190,mL
